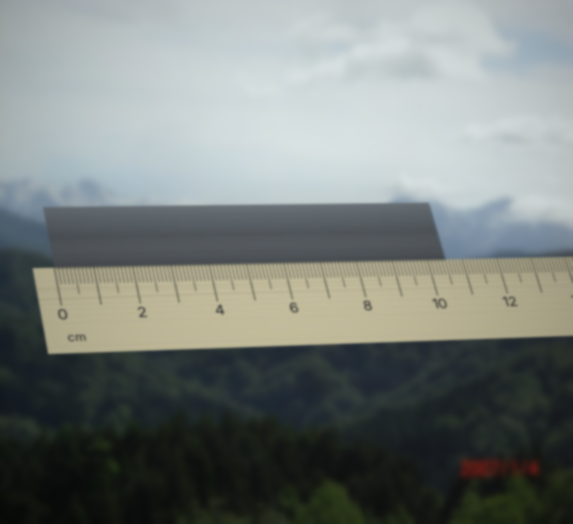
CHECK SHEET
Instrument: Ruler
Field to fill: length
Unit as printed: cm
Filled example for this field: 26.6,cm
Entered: 10.5,cm
